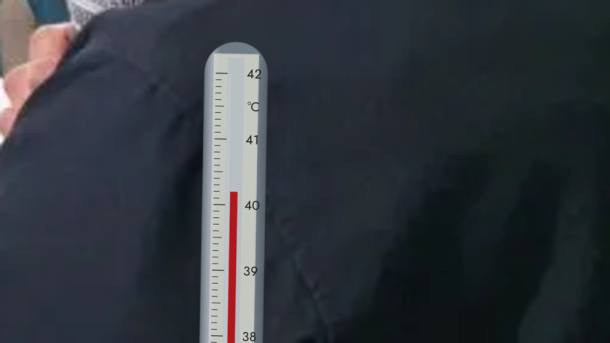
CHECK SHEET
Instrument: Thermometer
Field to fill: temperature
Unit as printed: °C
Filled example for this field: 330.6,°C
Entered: 40.2,°C
